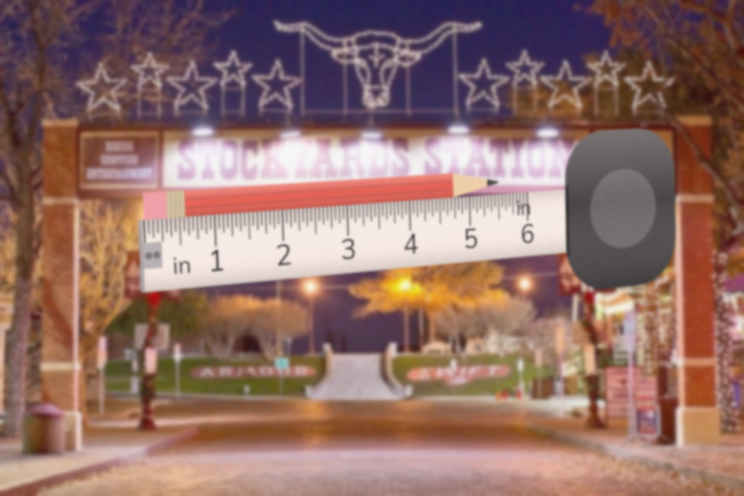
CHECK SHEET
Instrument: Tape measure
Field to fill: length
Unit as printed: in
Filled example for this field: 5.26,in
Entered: 5.5,in
